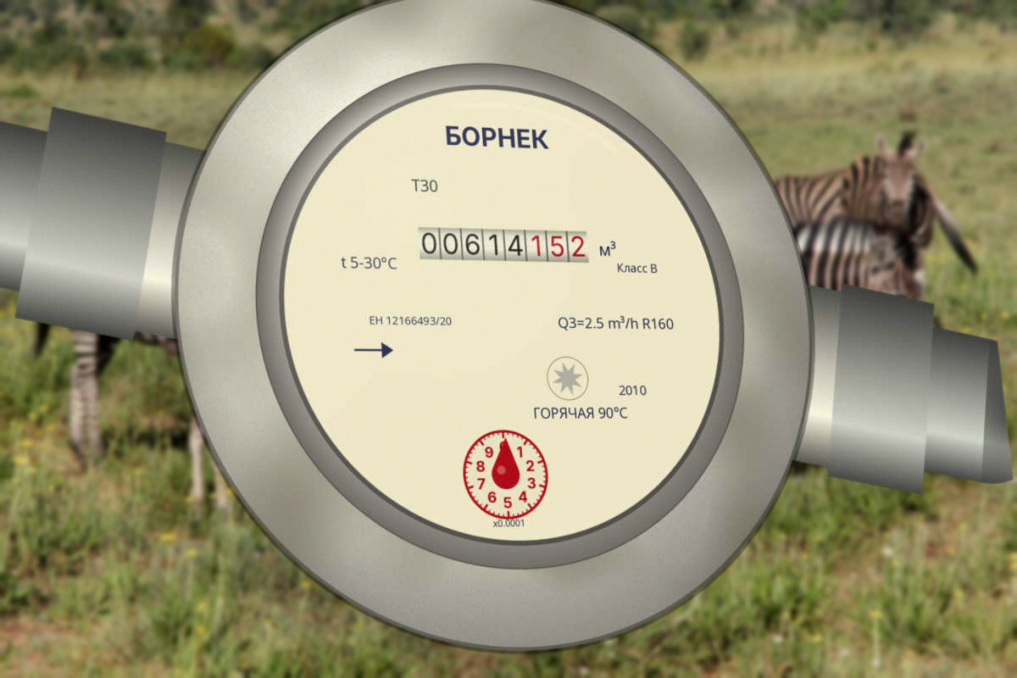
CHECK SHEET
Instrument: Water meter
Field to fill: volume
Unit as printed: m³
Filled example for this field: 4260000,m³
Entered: 614.1520,m³
